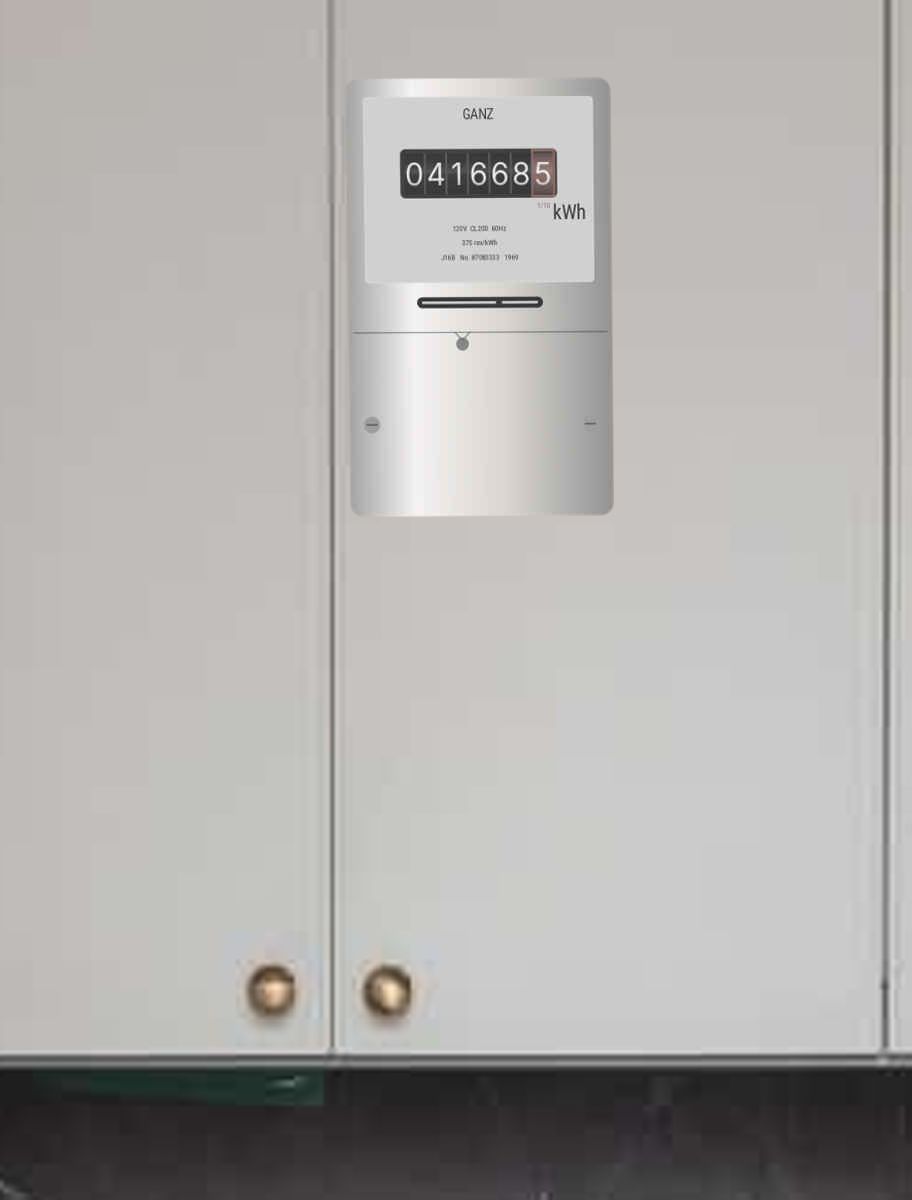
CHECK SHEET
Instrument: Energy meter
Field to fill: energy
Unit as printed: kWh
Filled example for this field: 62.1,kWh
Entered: 41668.5,kWh
